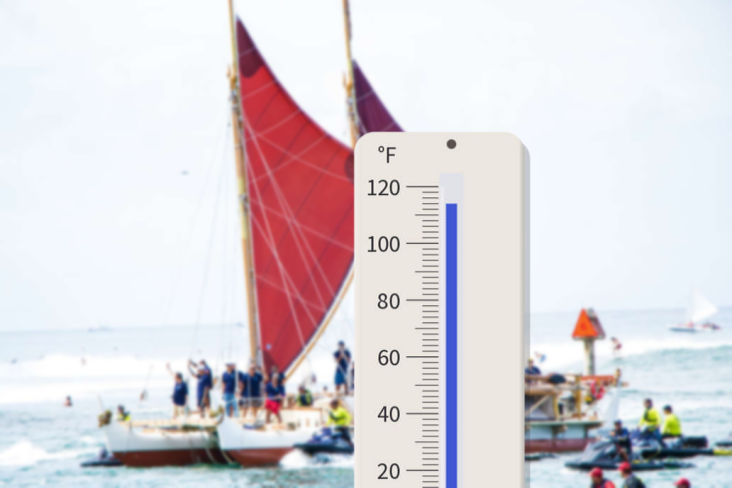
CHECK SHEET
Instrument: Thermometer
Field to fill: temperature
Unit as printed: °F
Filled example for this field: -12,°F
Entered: 114,°F
